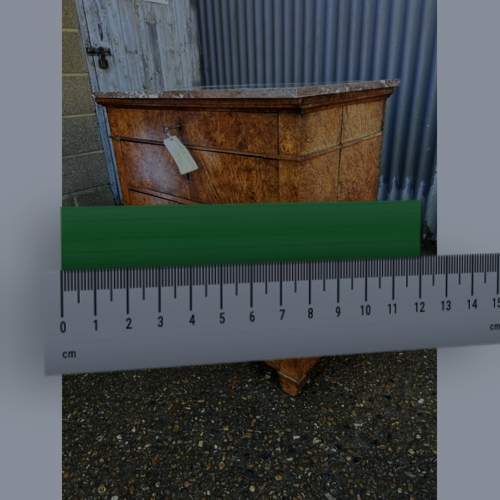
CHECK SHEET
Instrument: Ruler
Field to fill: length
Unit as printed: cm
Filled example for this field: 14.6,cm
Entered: 12,cm
